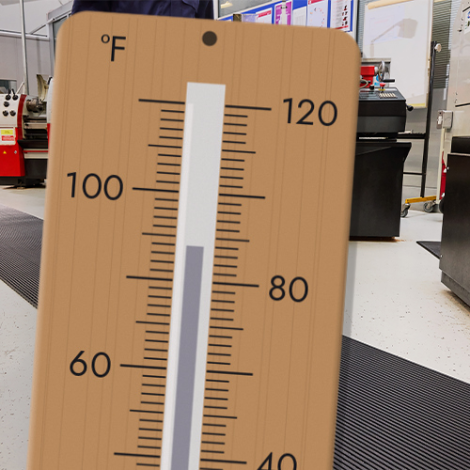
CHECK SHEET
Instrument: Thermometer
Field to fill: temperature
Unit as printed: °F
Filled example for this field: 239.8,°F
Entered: 88,°F
